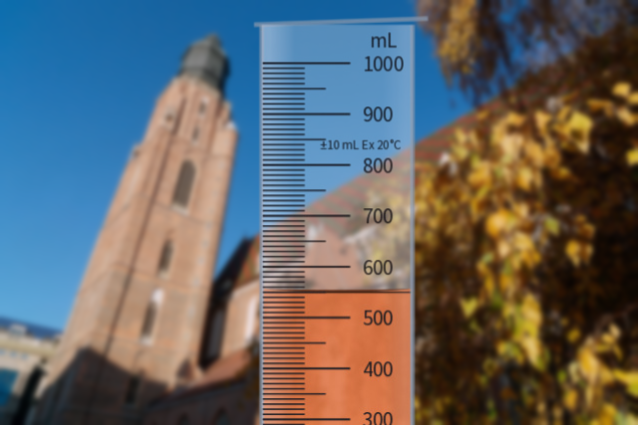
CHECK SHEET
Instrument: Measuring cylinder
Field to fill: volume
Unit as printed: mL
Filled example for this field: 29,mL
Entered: 550,mL
